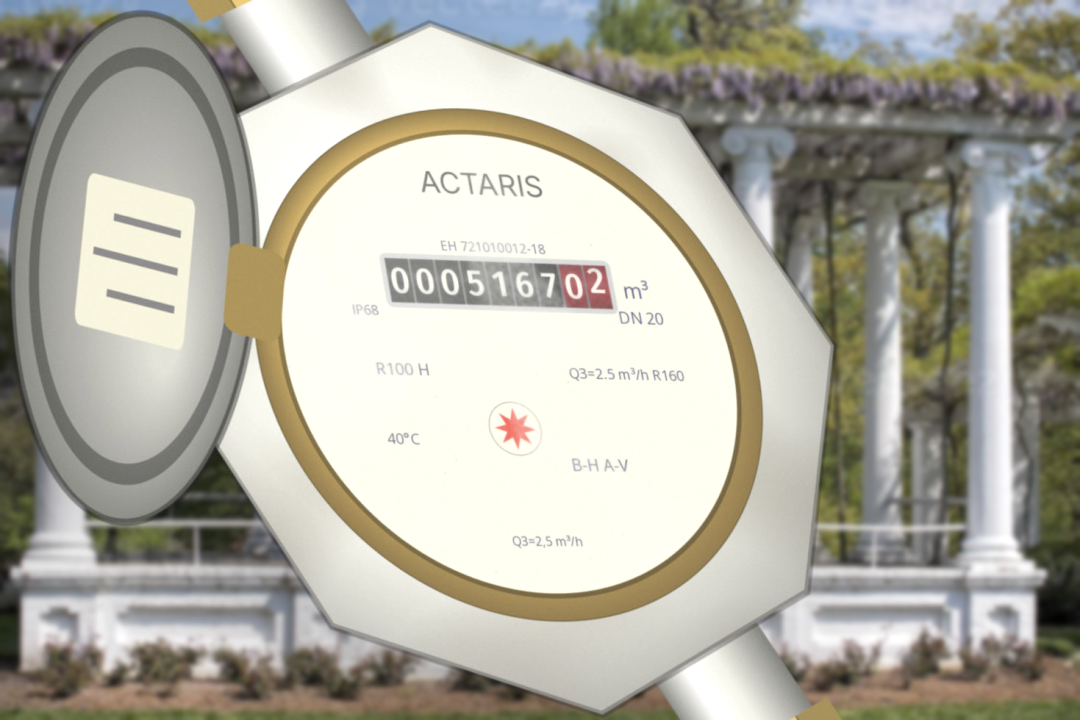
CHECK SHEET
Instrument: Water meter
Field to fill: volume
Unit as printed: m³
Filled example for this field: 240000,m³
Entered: 5167.02,m³
